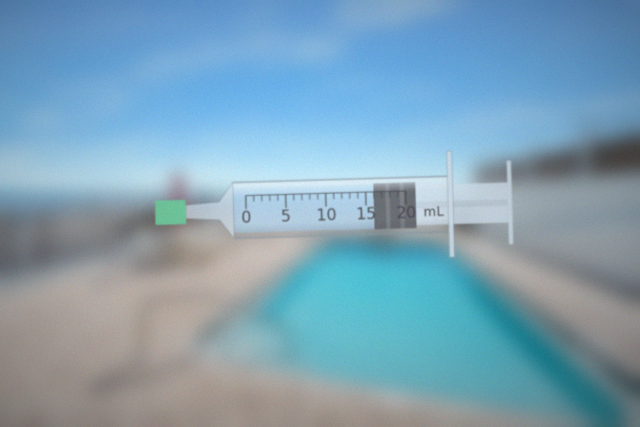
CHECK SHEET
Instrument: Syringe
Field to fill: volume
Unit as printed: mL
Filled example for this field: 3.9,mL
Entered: 16,mL
